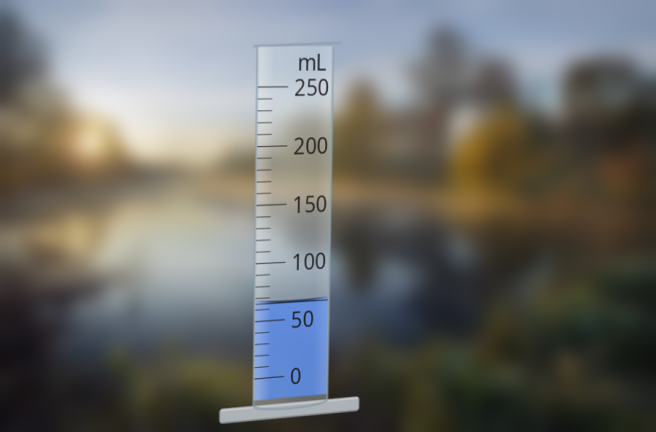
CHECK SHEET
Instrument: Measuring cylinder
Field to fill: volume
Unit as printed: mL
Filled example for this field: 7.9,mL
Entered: 65,mL
